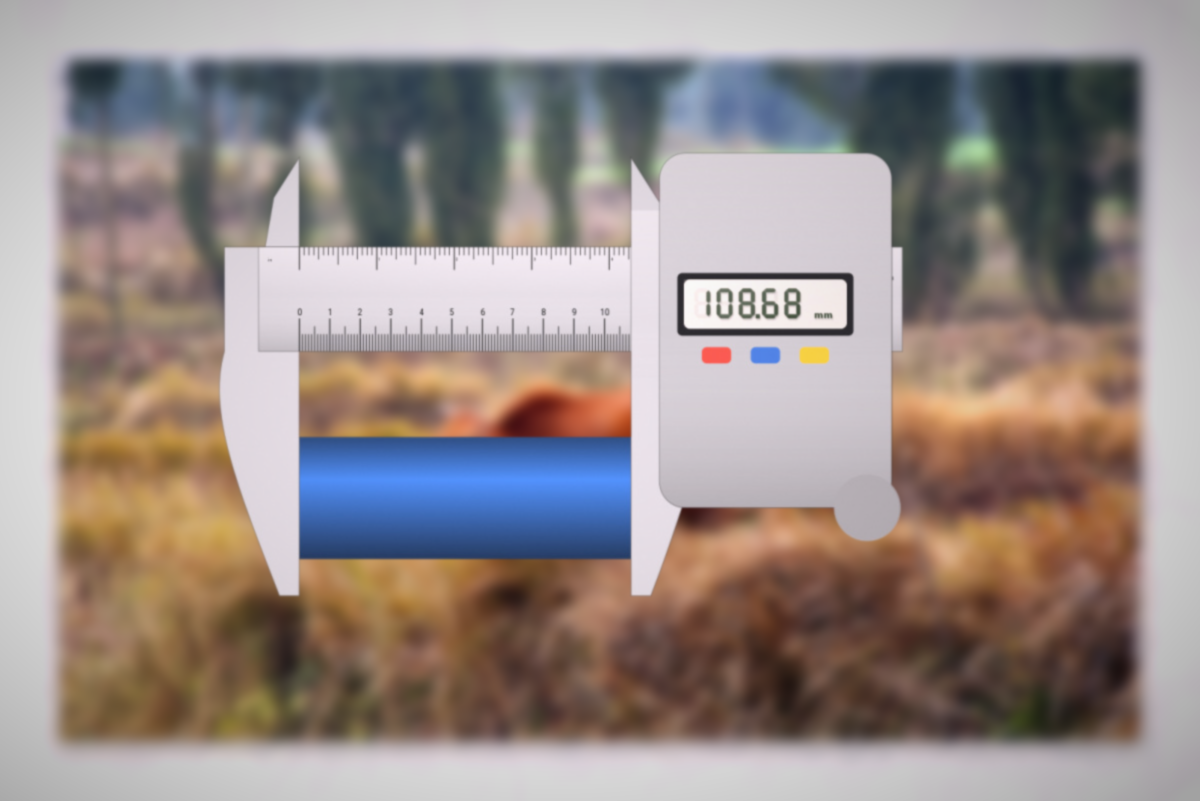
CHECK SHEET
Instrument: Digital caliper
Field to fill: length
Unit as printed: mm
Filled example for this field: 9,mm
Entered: 108.68,mm
